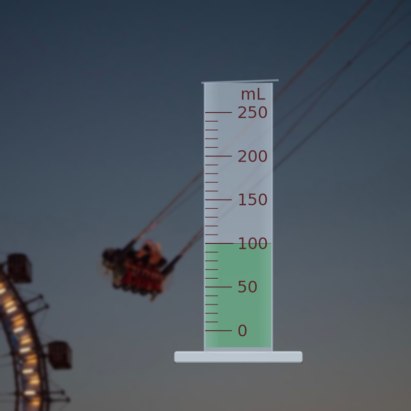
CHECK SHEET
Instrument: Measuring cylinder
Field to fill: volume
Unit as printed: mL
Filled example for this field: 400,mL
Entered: 100,mL
